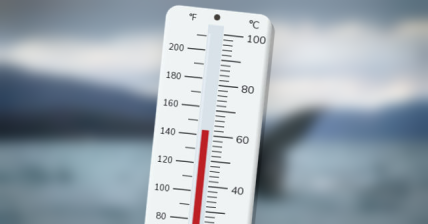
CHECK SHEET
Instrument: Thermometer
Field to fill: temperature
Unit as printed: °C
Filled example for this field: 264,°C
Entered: 62,°C
